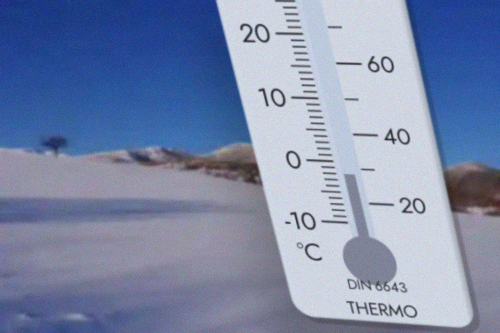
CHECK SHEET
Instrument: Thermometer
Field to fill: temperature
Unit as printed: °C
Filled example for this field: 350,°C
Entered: -2,°C
